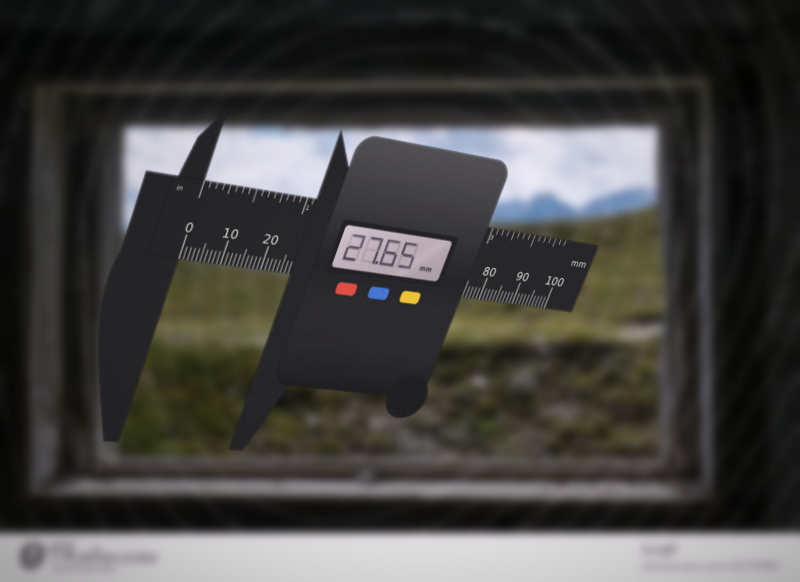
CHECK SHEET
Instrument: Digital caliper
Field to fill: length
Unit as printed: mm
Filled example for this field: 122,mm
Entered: 27.65,mm
